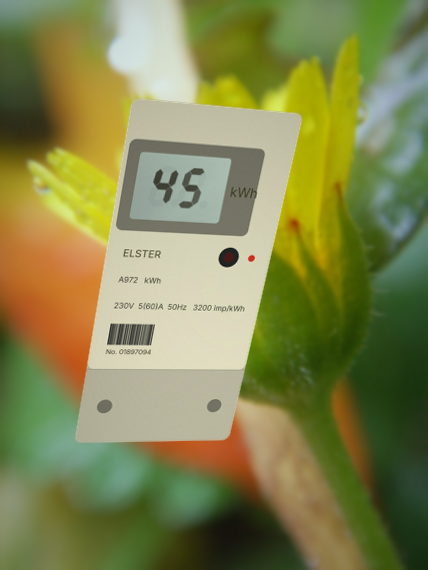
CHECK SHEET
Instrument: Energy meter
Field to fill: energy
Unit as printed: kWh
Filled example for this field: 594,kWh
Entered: 45,kWh
